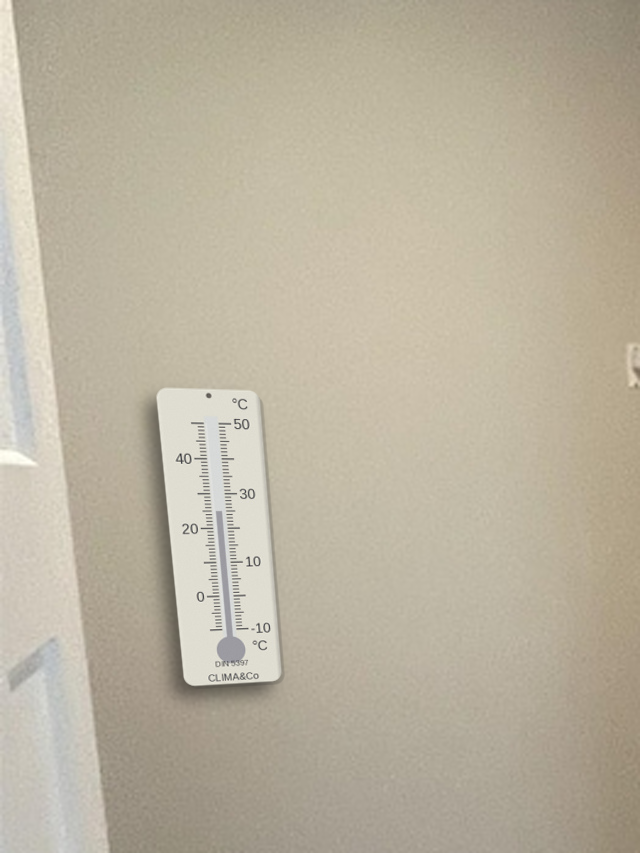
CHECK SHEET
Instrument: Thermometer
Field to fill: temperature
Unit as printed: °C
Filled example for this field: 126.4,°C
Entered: 25,°C
